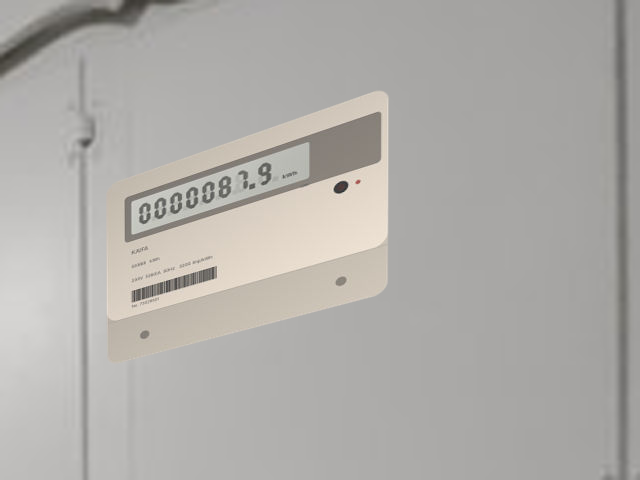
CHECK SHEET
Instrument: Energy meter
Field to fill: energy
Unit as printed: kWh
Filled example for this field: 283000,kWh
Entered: 87.9,kWh
